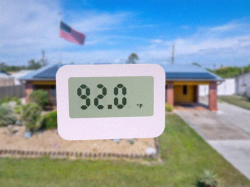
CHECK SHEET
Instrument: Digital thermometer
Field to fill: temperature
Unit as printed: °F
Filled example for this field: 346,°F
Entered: 92.0,°F
